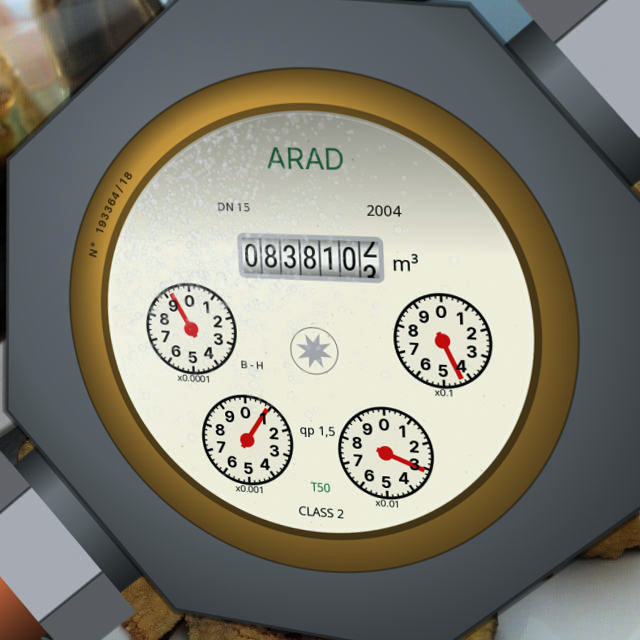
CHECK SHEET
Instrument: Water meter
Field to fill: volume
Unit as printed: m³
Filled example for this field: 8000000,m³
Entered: 838102.4309,m³
